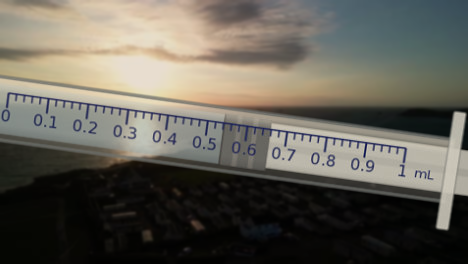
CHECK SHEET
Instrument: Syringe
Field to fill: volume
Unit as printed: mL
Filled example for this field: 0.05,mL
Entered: 0.54,mL
